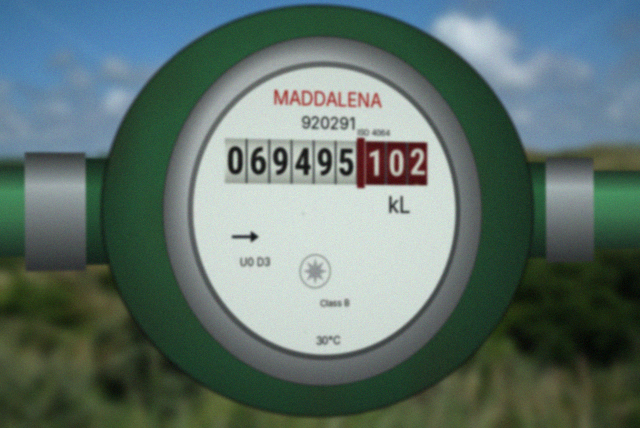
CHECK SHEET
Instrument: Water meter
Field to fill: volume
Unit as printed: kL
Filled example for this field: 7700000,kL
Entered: 69495.102,kL
